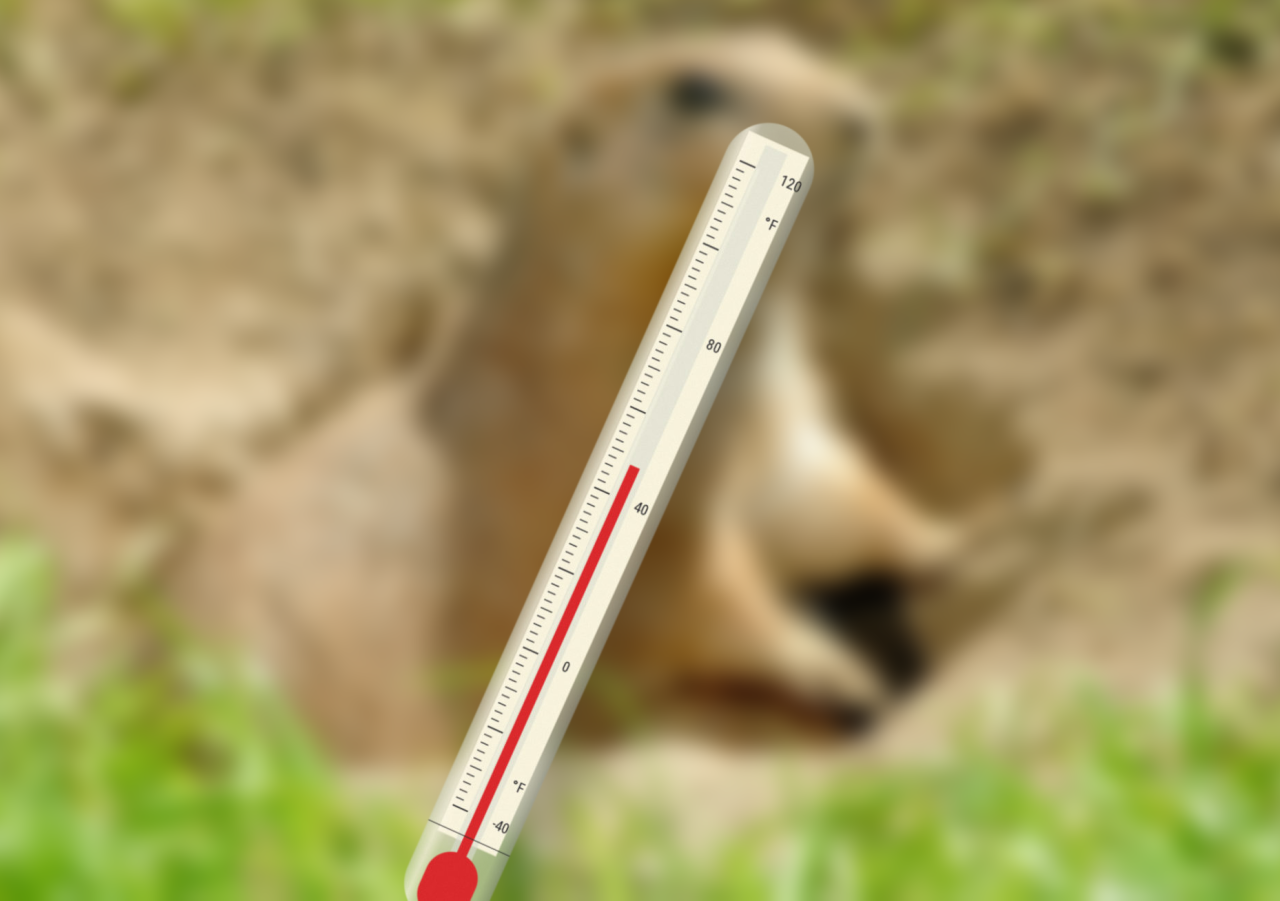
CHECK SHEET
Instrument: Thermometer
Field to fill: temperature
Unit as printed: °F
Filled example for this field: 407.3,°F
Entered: 48,°F
